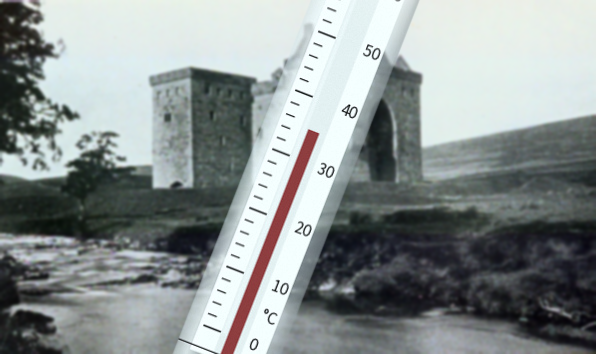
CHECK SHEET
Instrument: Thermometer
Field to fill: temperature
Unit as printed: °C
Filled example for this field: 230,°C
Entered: 35,°C
